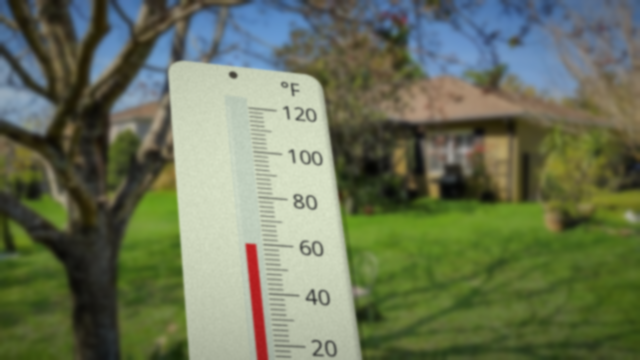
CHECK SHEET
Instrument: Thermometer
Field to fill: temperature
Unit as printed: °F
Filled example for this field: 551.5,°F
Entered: 60,°F
